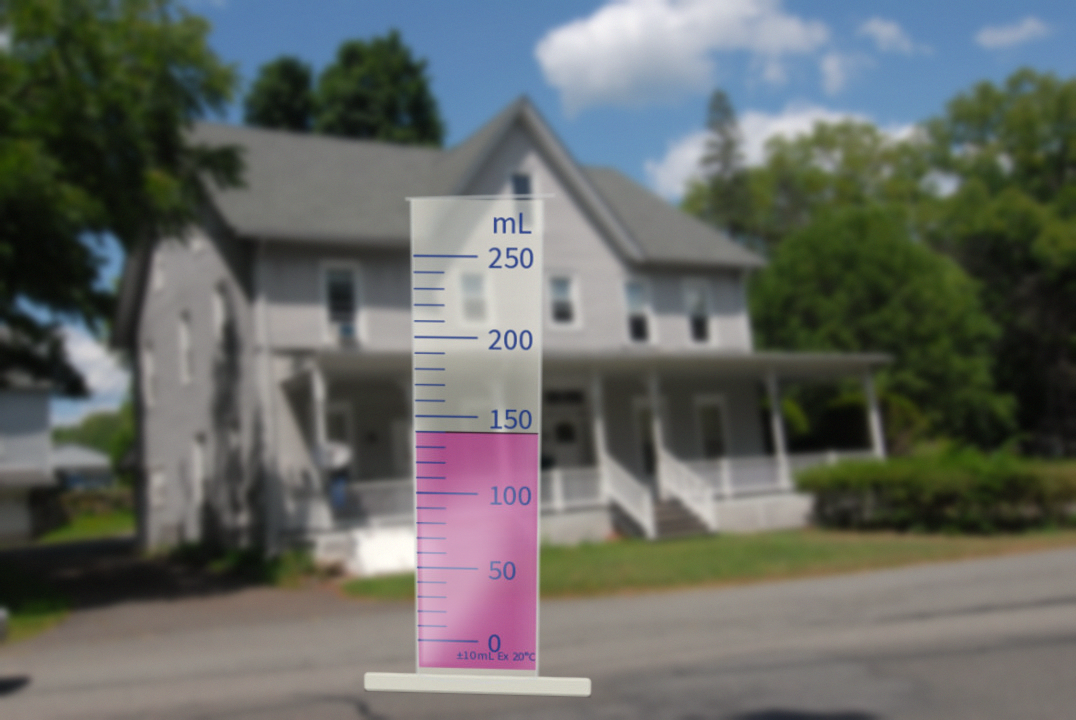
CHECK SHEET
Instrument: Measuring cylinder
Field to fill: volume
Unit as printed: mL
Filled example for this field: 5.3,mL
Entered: 140,mL
